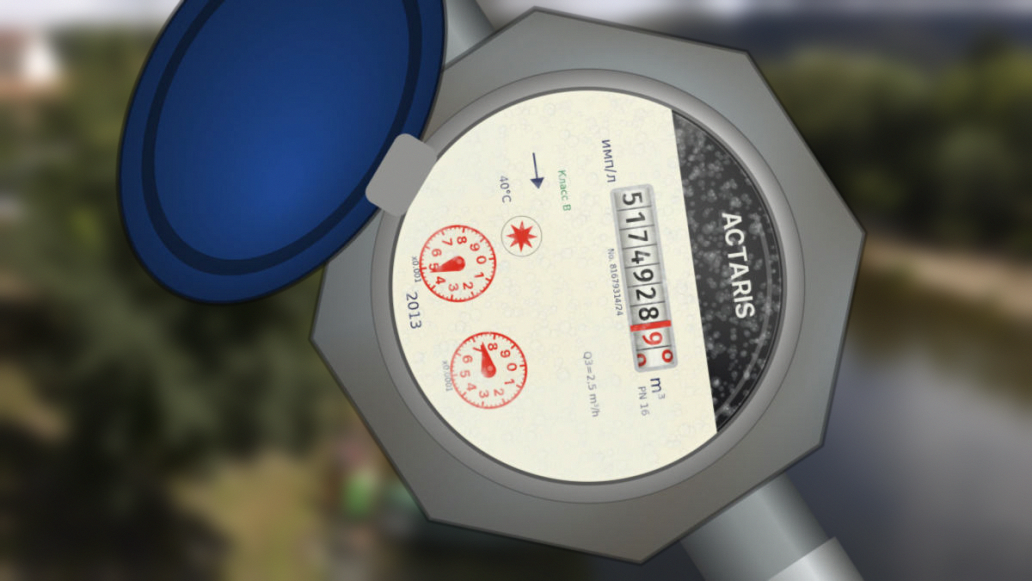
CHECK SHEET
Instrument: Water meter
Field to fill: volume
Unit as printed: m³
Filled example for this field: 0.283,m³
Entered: 5174928.9847,m³
